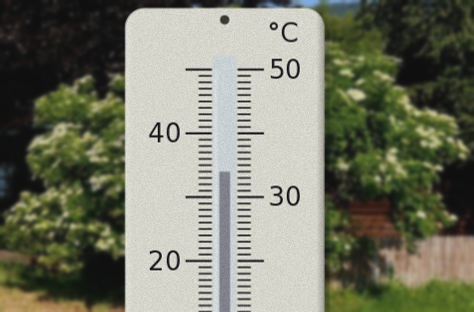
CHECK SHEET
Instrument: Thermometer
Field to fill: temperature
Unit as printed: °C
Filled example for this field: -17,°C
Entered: 34,°C
